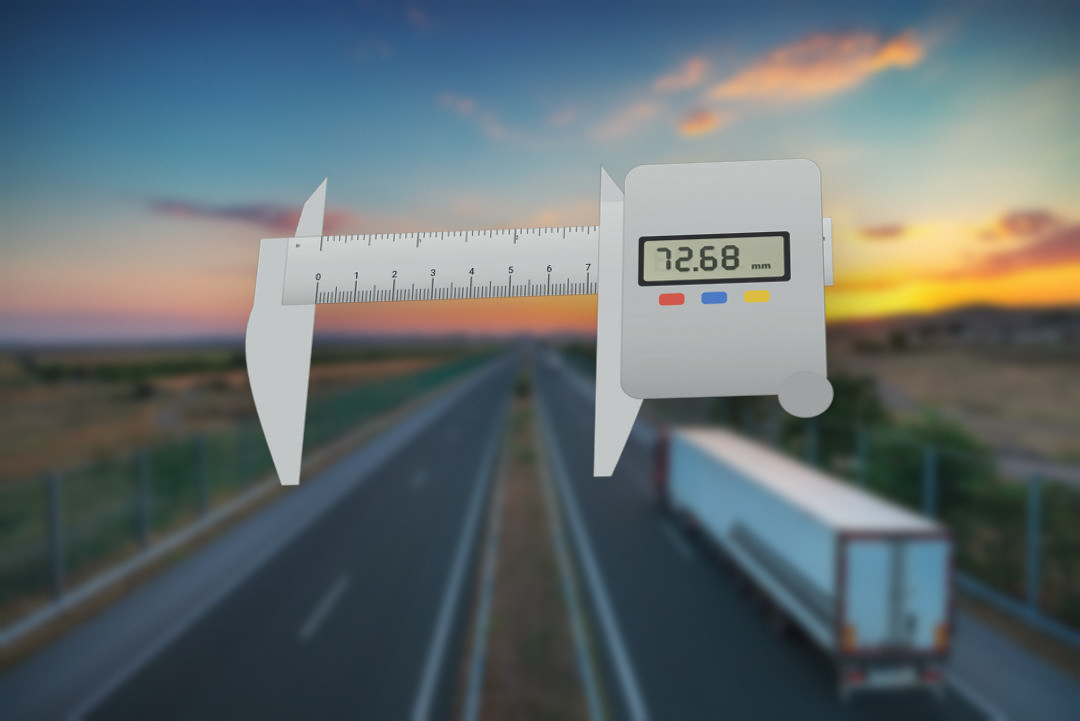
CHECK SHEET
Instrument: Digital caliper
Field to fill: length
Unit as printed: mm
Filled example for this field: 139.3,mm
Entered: 72.68,mm
